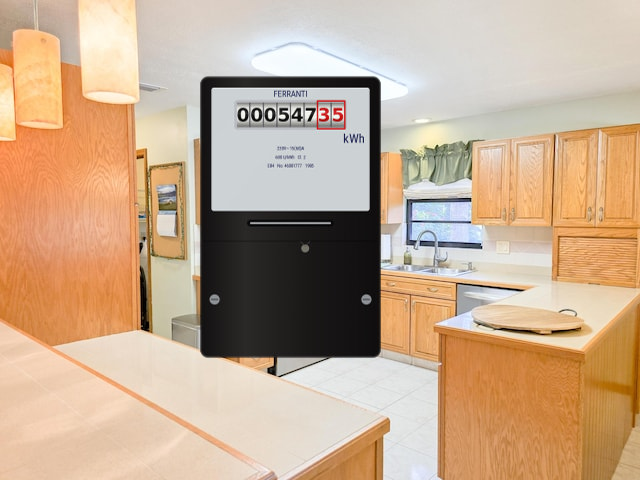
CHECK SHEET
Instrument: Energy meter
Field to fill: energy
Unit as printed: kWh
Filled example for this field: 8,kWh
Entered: 547.35,kWh
